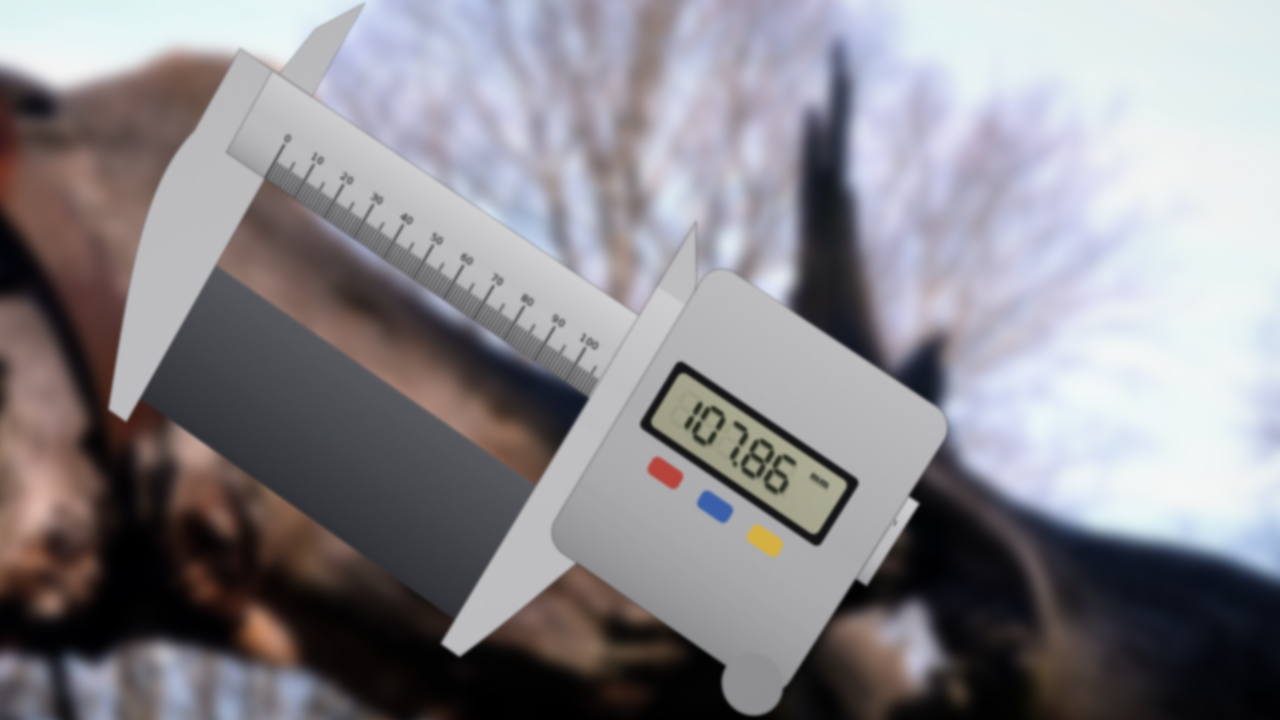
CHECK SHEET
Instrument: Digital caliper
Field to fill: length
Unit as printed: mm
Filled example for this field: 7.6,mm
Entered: 107.86,mm
